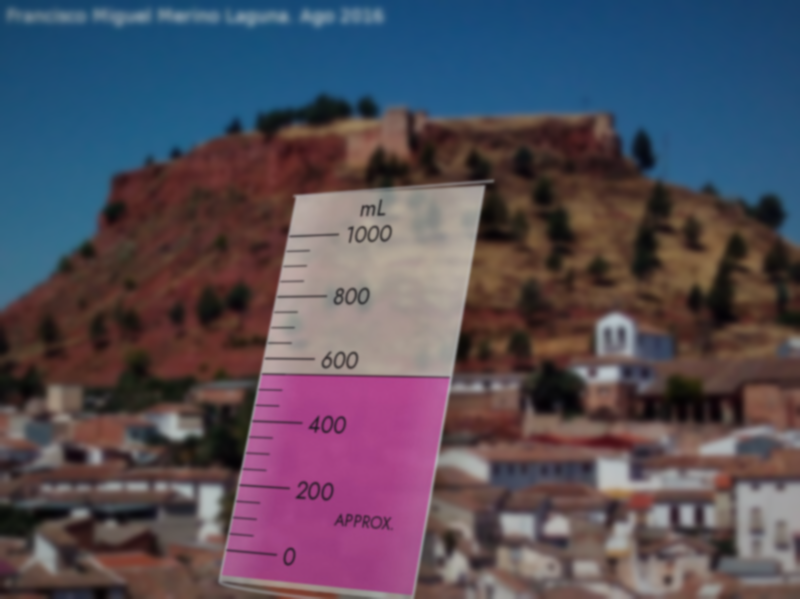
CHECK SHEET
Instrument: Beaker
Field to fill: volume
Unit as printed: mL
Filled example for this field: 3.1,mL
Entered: 550,mL
